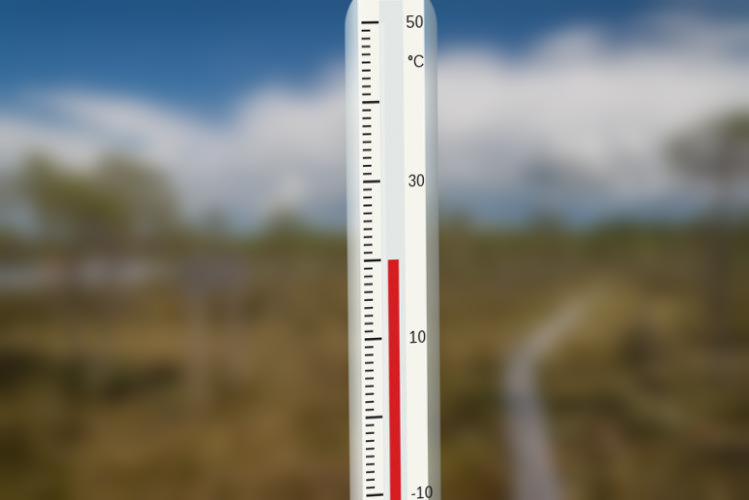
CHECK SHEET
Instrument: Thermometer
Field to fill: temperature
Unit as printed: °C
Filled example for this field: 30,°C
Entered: 20,°C
